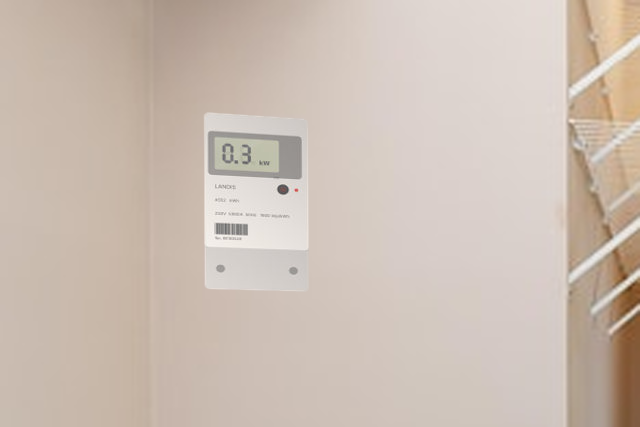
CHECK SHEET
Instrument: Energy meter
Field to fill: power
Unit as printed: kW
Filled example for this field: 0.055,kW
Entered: 0.3,kW
